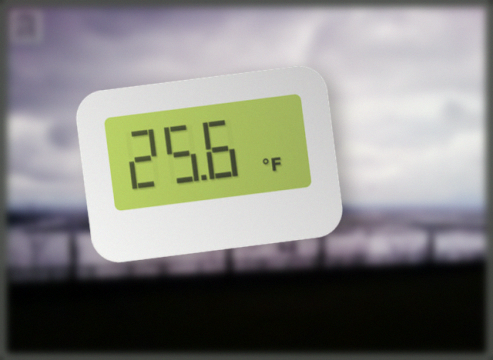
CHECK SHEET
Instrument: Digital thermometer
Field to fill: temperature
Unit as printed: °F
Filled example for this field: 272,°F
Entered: 25.6,°F
